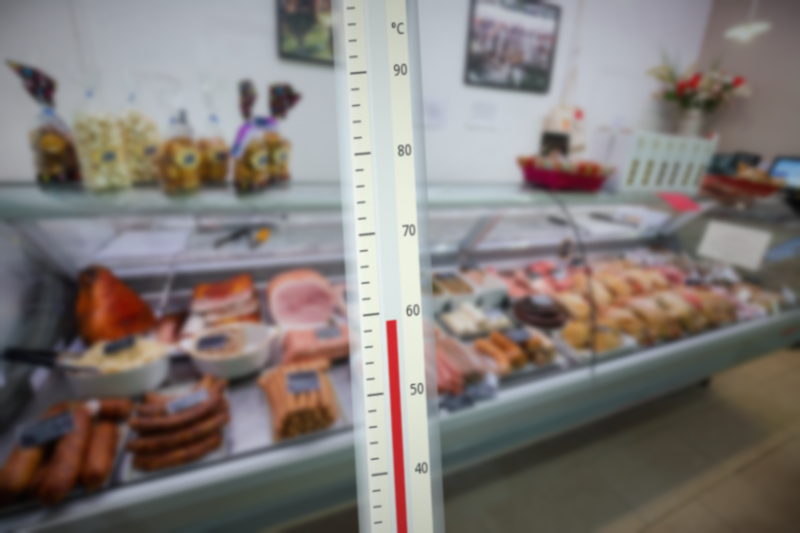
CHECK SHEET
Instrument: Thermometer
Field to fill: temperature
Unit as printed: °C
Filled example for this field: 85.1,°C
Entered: 59,°C
